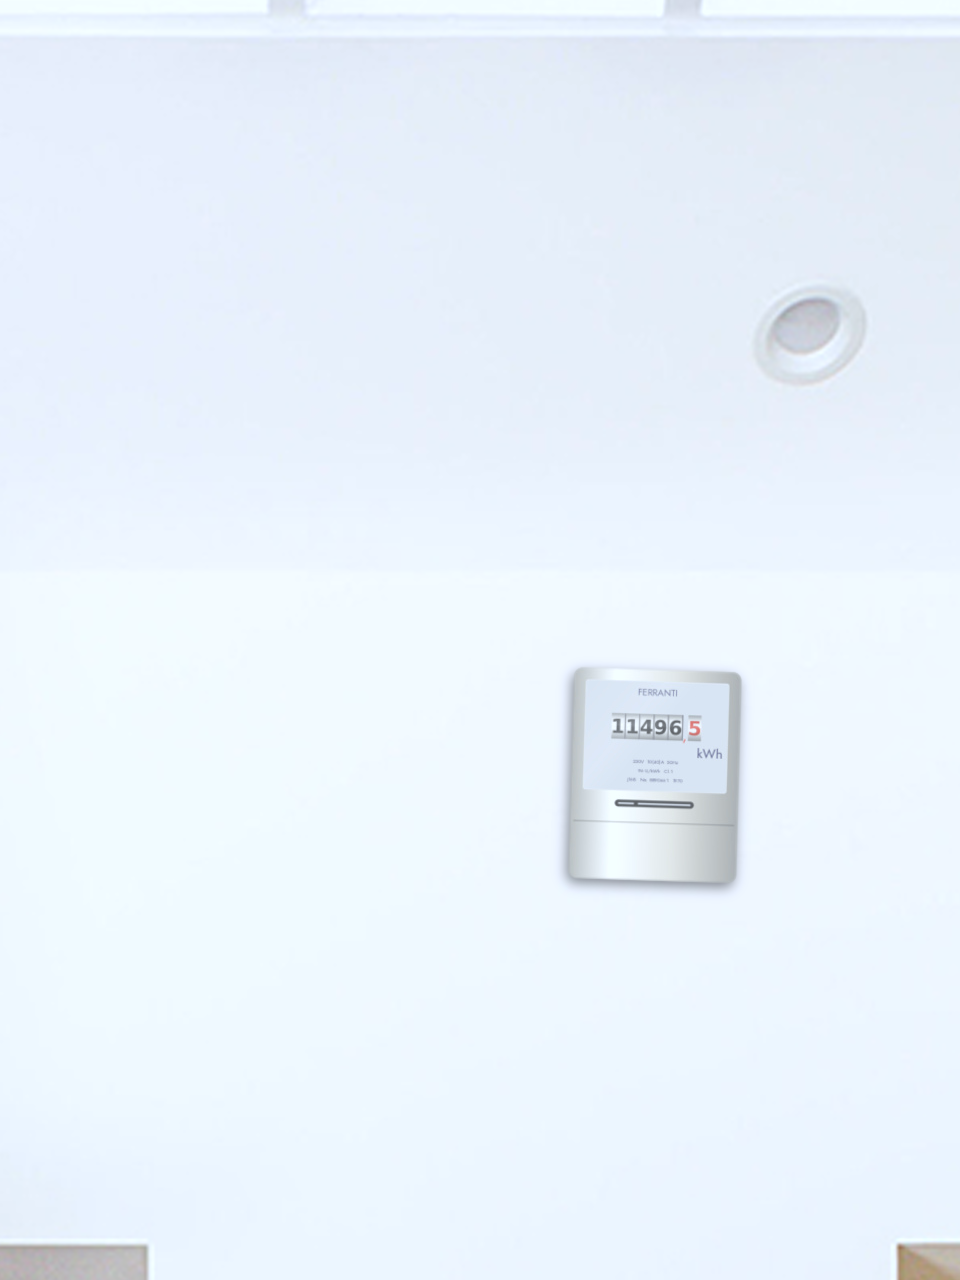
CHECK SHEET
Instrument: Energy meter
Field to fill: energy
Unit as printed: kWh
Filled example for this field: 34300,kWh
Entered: 11496.5,kWh
